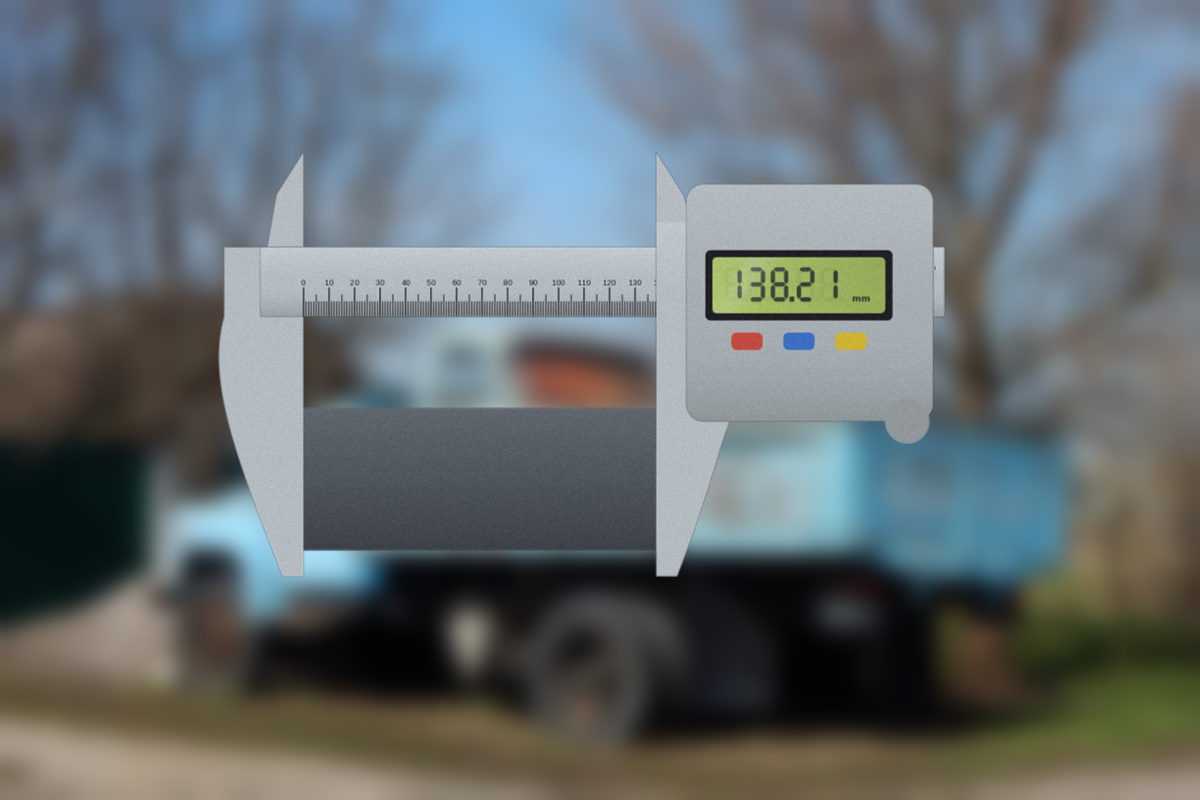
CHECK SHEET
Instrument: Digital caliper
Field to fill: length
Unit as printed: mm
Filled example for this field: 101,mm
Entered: 138.21,mm
